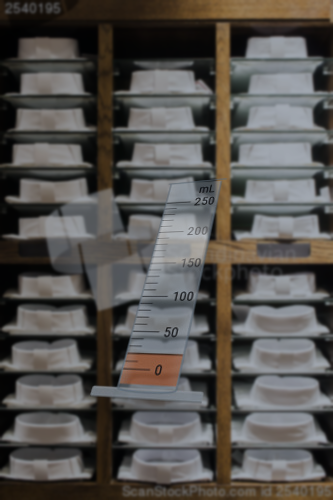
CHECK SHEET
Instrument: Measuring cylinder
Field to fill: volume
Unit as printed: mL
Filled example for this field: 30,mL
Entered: 20,mL
